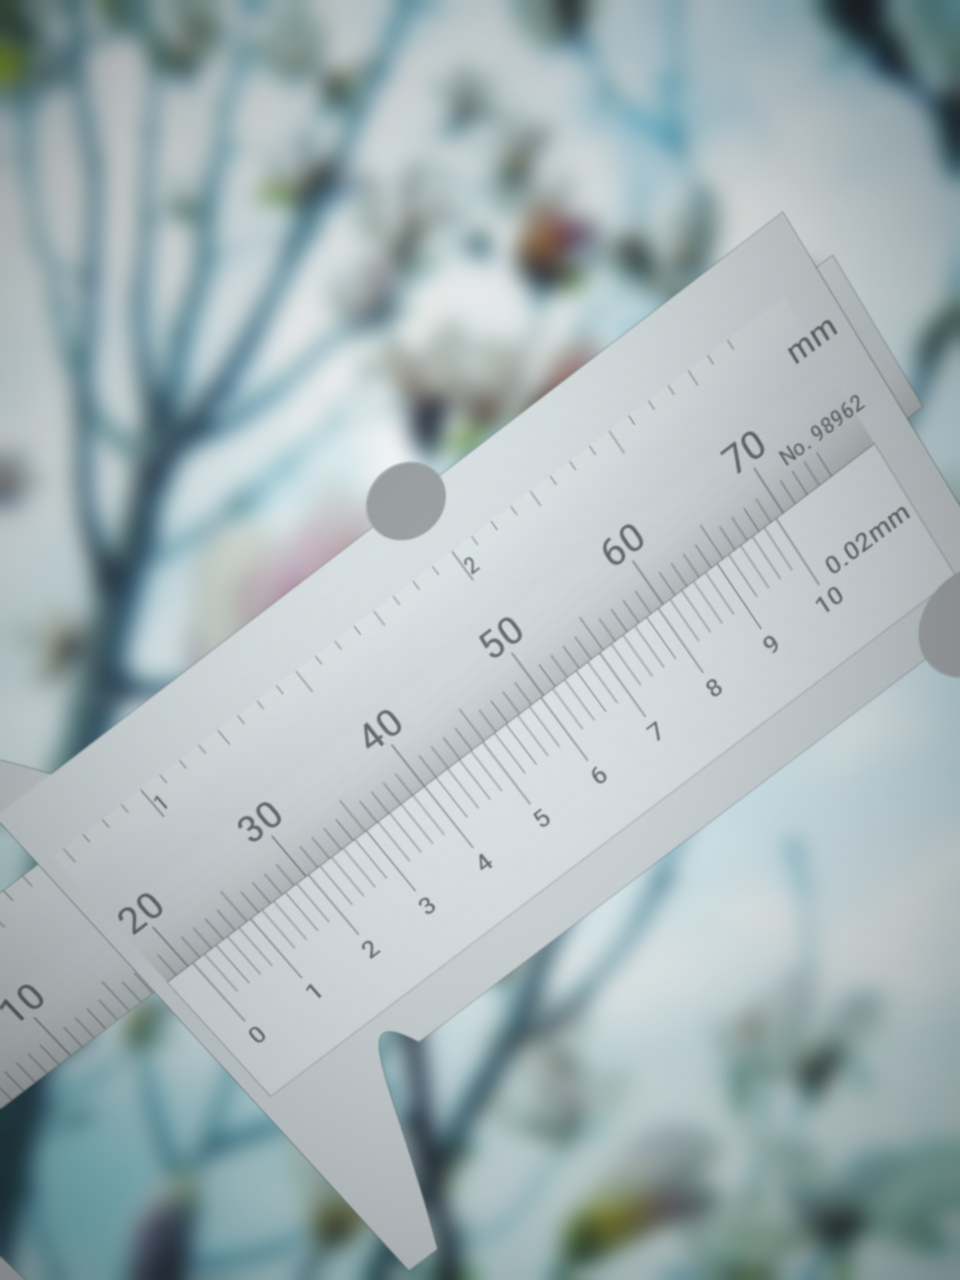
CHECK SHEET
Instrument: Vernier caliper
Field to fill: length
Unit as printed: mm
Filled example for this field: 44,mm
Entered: 20.4,mm
